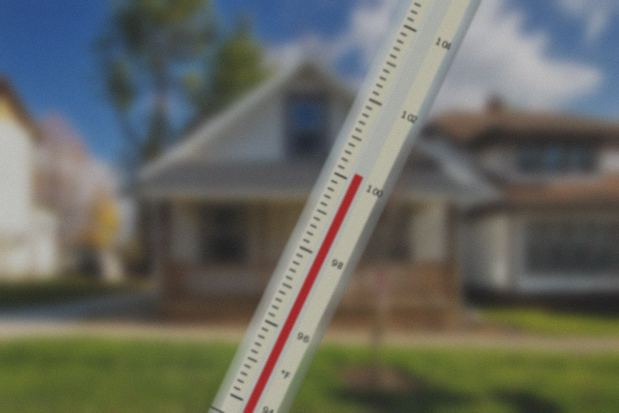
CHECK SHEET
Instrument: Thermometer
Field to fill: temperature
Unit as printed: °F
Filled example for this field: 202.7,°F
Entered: 100.2,°F
